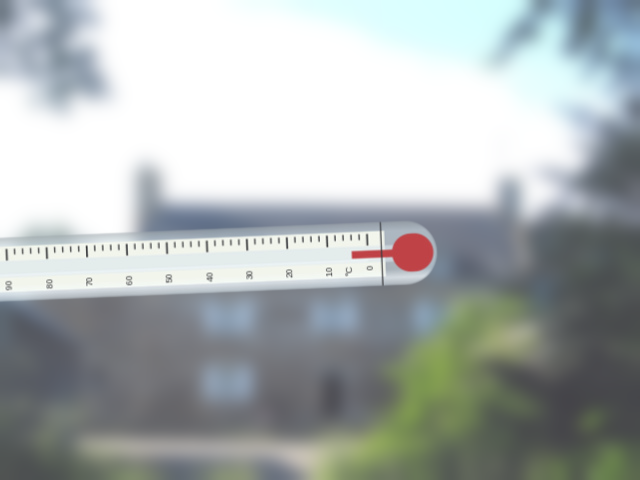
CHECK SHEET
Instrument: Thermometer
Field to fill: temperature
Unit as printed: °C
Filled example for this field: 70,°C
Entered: 4,°C
